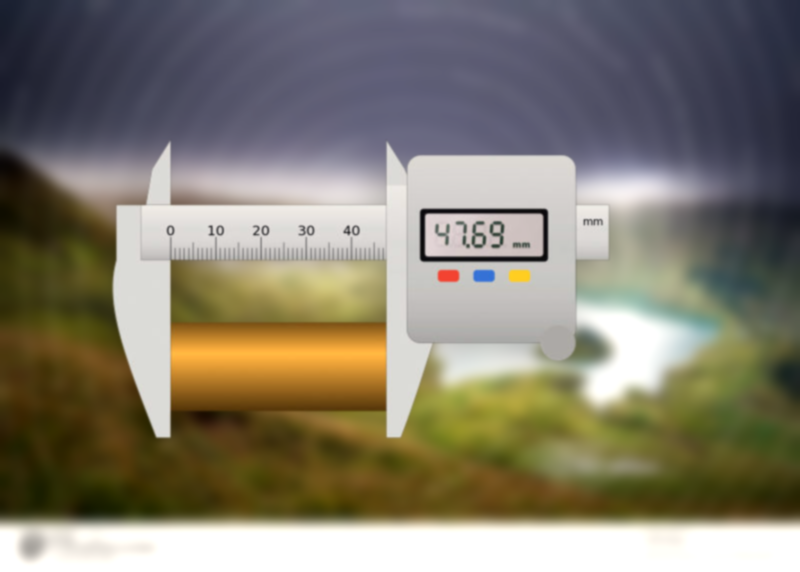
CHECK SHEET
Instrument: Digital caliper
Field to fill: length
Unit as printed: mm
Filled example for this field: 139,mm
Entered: 47.69,mm
